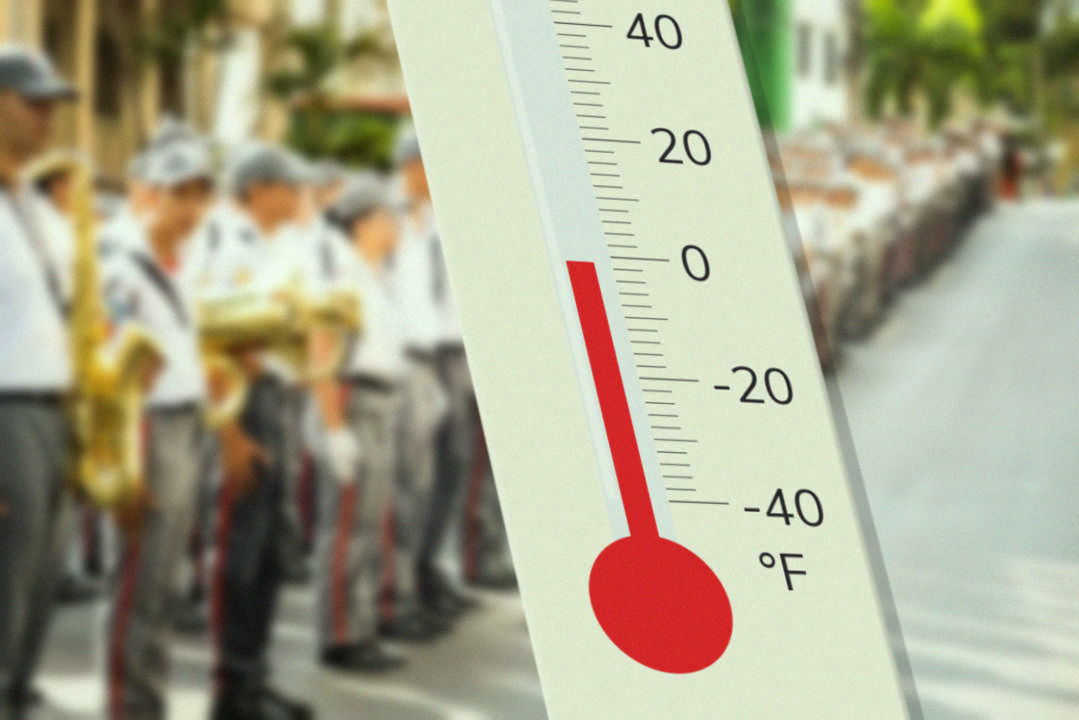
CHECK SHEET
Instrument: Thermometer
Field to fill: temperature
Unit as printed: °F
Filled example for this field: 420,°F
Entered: -1,°F
